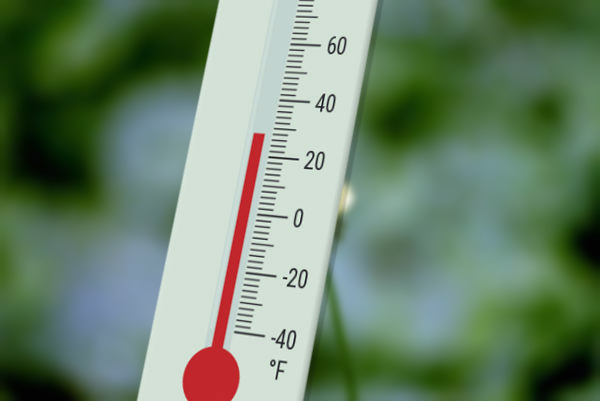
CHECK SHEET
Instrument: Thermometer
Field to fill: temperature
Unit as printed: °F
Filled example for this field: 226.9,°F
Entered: 28,°F
